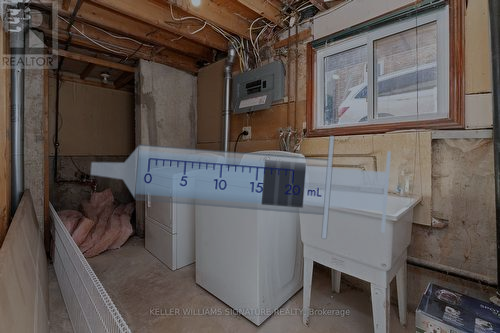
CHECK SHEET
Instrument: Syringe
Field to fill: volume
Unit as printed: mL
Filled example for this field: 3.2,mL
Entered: 16,mL
